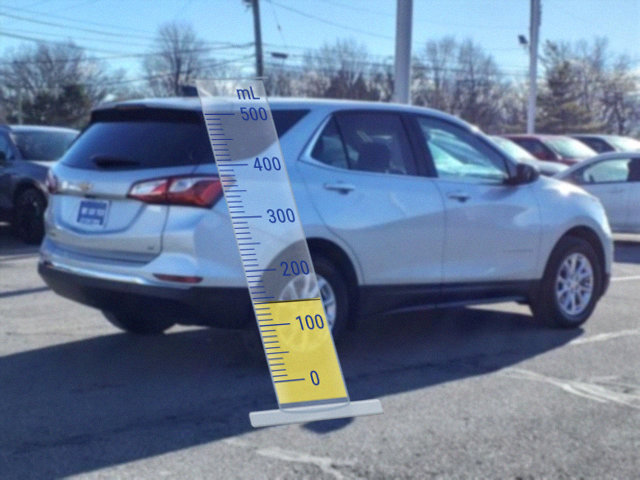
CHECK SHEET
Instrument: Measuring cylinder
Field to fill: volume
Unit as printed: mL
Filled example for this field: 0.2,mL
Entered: 140,mL
